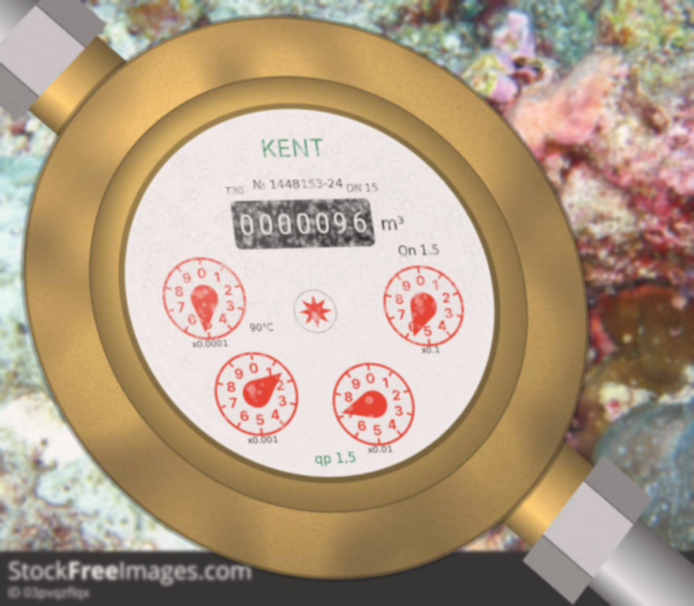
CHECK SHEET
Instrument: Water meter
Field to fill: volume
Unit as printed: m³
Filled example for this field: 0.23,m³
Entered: 96.5715,m³
